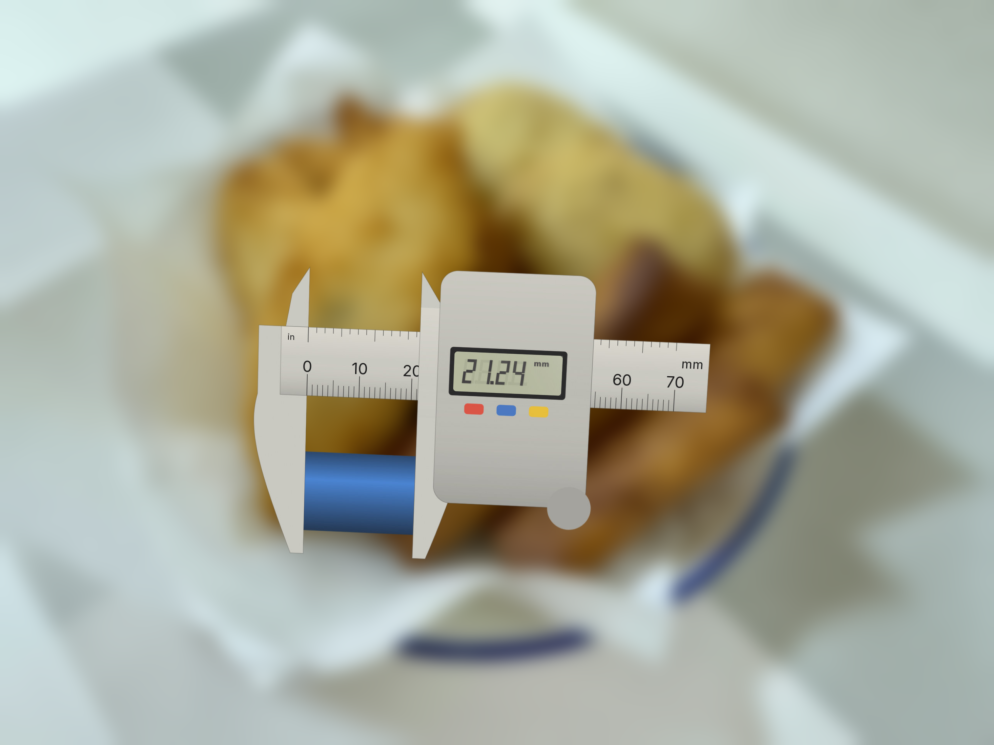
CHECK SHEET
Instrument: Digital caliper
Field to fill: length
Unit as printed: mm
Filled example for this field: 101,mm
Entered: 21.24,mm
